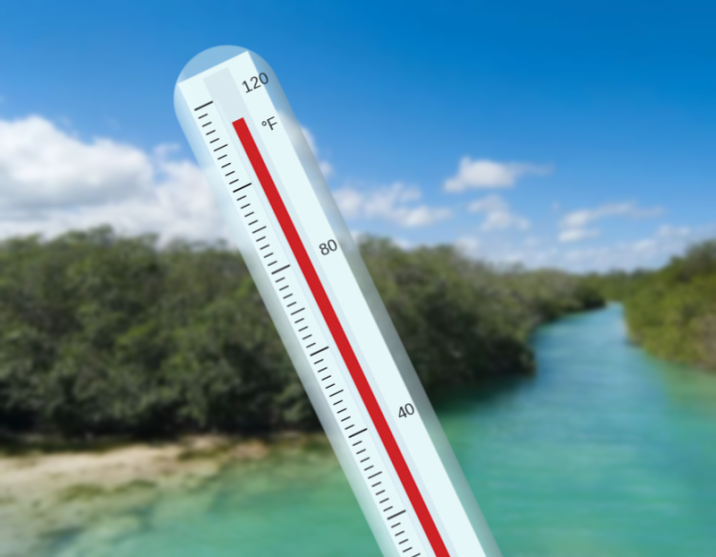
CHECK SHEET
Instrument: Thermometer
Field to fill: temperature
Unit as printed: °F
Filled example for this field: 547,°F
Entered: 114,°F
